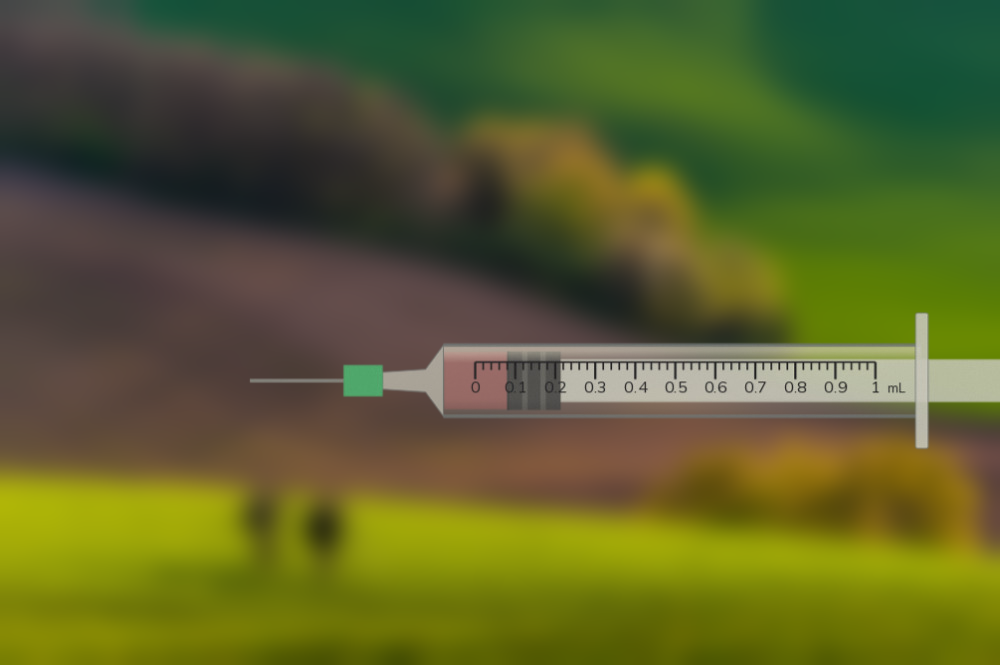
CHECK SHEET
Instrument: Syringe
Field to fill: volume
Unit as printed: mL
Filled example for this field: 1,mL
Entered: 0.08,mL
